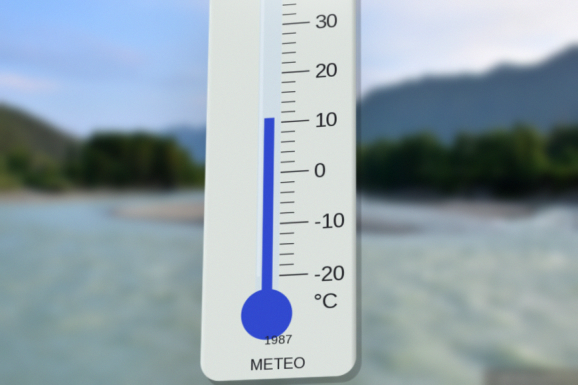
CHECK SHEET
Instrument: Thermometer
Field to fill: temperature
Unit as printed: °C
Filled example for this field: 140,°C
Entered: 11,°C
